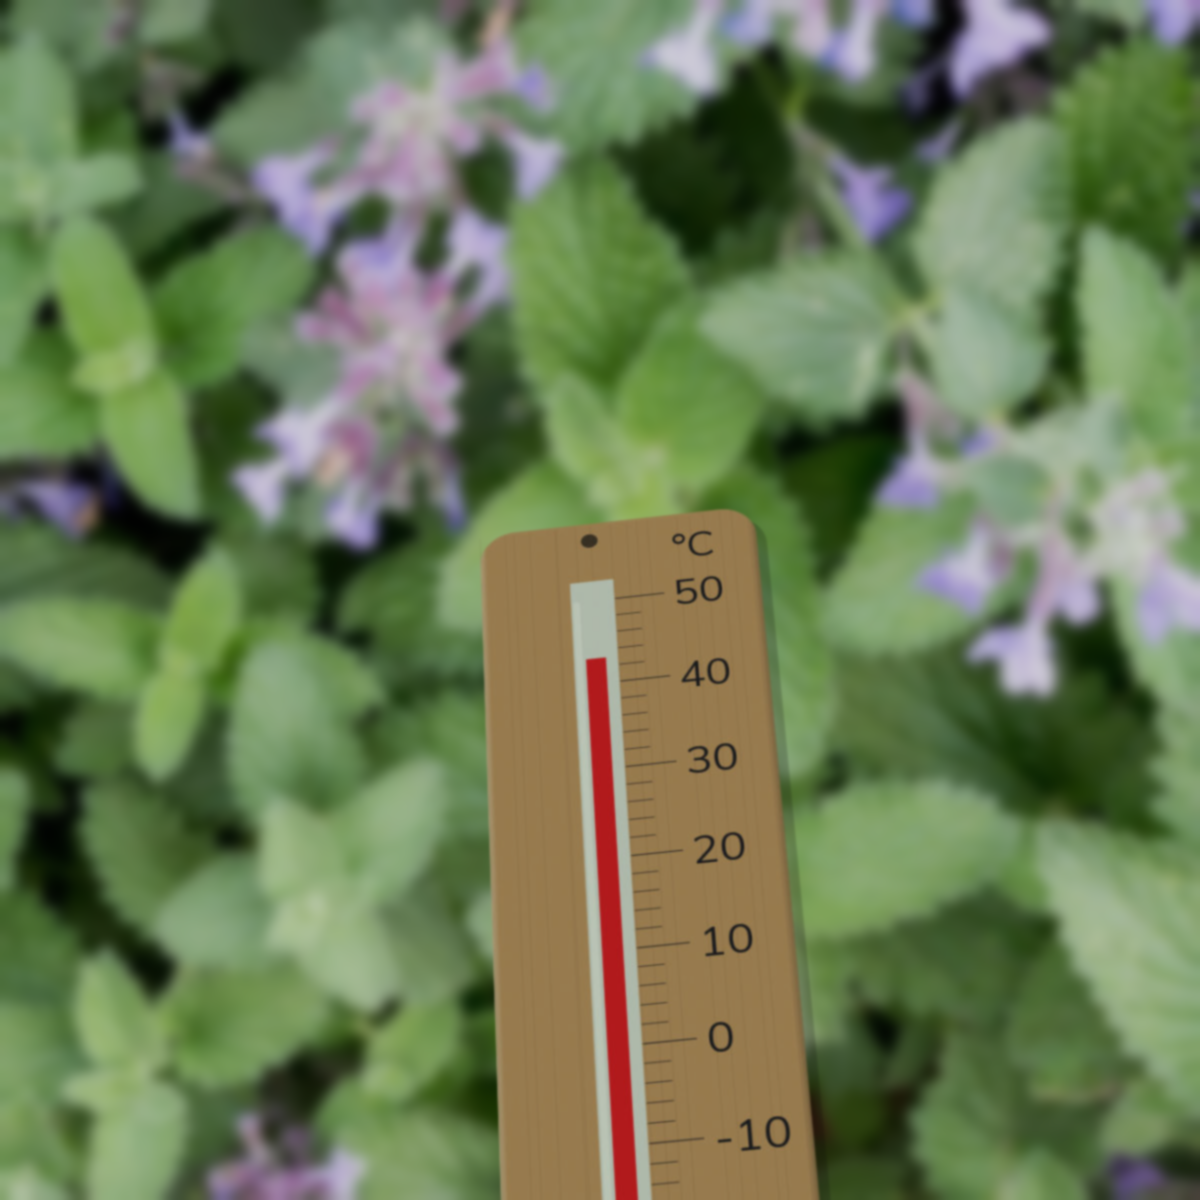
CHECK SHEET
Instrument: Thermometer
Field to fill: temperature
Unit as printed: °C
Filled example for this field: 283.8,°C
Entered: 43,°C
